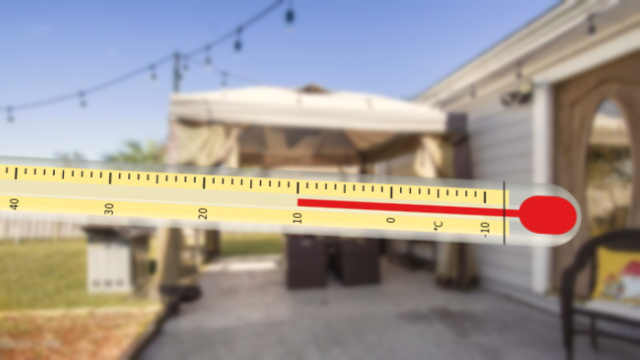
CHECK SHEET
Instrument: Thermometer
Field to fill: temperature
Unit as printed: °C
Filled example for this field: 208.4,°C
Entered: 10,°C
